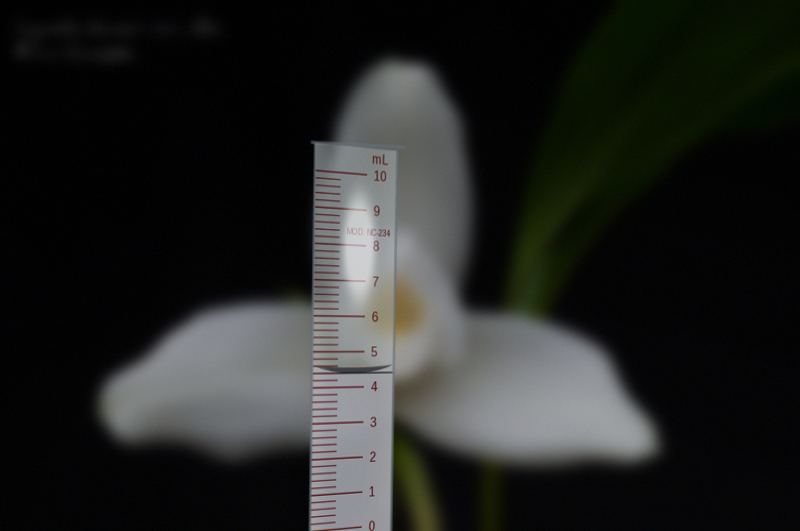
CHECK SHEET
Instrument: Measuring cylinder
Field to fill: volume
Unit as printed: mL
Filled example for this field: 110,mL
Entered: 4.4,mL
